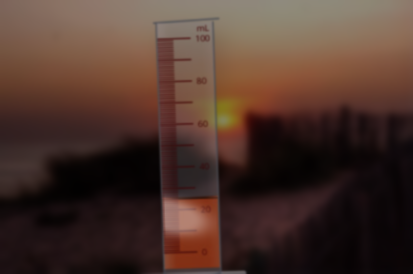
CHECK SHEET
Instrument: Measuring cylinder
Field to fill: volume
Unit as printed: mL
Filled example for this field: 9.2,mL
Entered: 25,mL
